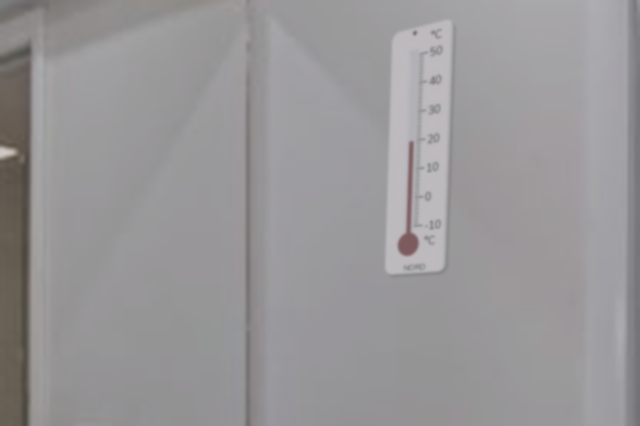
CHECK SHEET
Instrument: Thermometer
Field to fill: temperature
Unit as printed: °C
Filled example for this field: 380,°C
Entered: 20,°C
